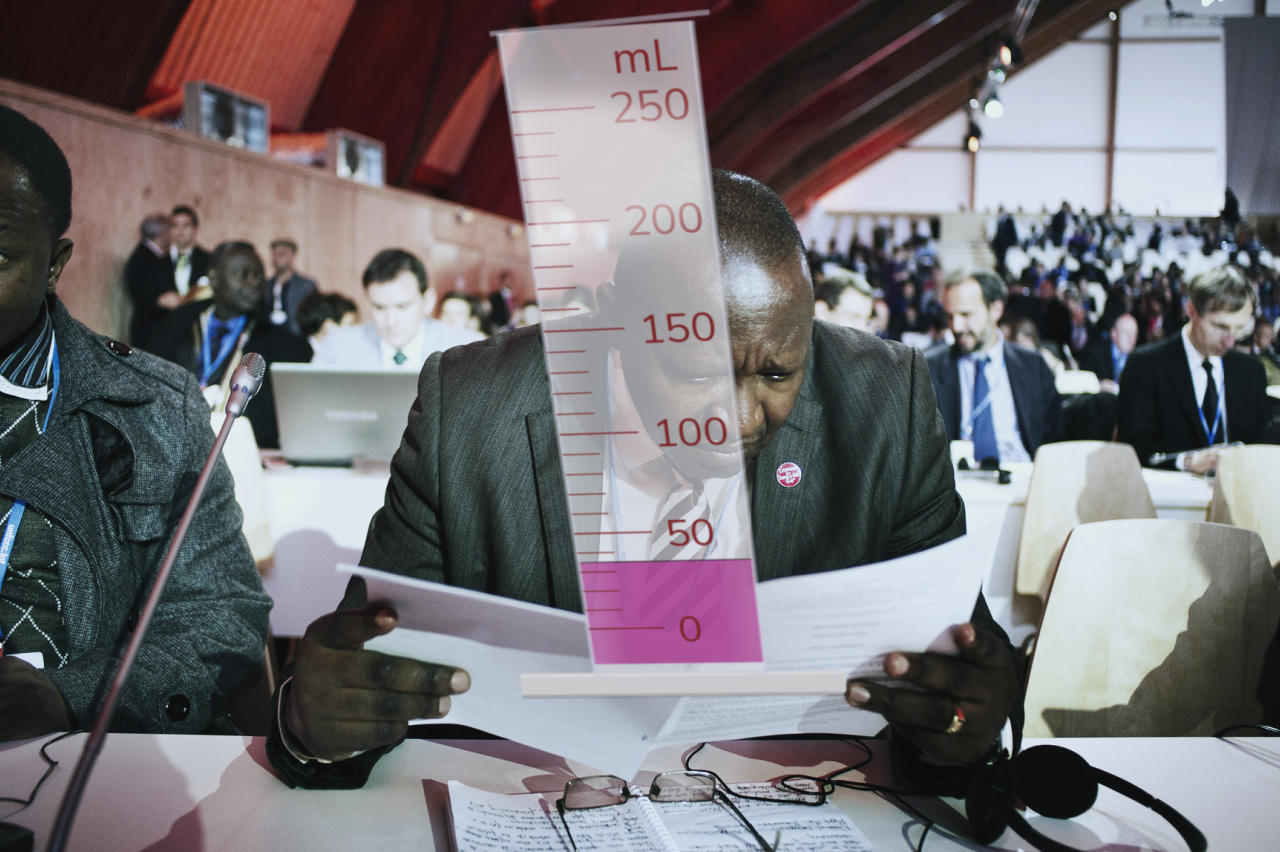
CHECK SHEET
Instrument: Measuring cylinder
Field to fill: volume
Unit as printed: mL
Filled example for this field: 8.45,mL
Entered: 35,mL
